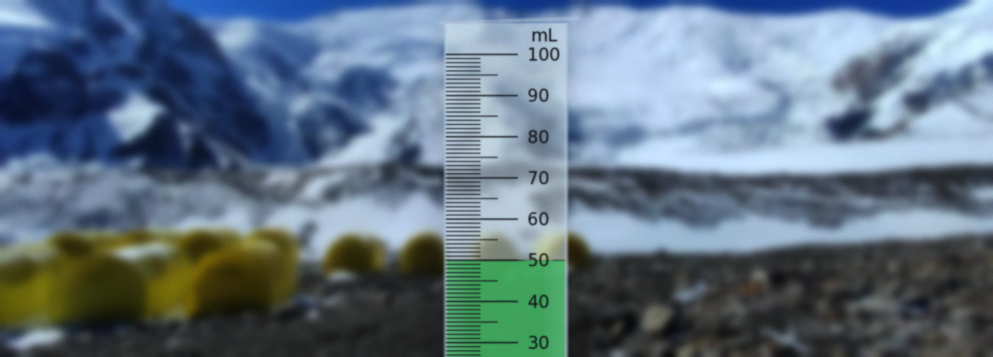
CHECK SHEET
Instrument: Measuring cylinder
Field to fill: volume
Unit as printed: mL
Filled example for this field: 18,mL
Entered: 50,mL
